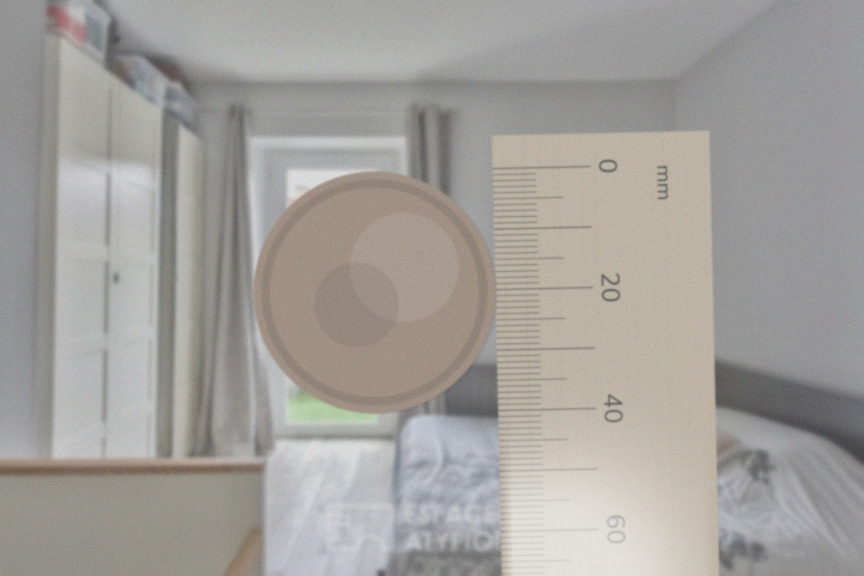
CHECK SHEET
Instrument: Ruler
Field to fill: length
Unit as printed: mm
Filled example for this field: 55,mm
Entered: 40,mm
